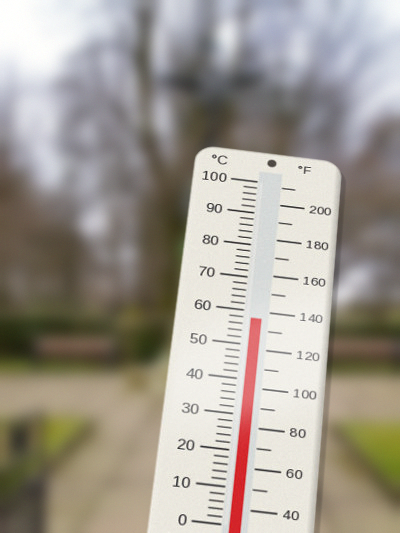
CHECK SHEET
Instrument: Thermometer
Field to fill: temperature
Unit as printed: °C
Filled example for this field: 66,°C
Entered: 58,°C
